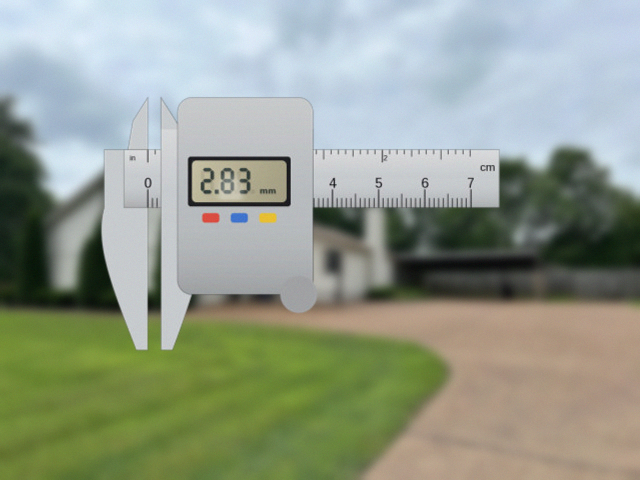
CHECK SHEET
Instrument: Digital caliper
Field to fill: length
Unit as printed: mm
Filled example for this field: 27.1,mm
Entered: 2.83,mm
